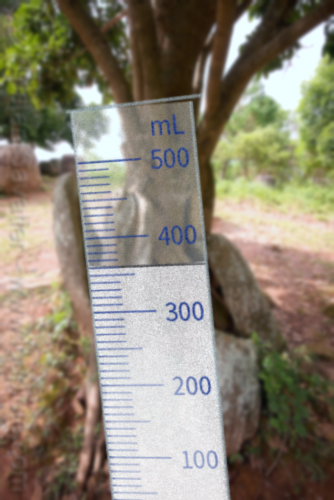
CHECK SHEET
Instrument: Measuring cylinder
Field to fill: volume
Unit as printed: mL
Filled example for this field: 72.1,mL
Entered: 360,mL
